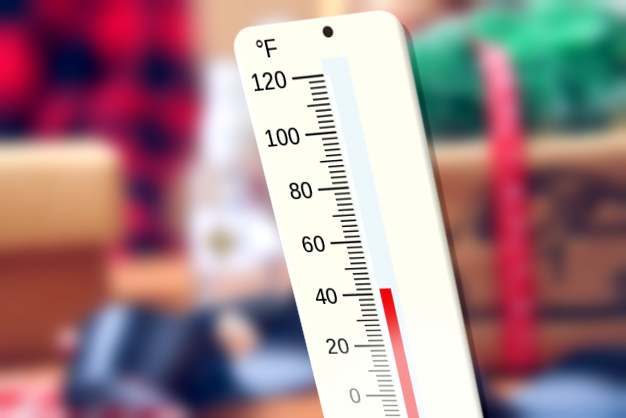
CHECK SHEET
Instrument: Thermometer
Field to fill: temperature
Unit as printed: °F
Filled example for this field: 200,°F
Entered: 42,°F
